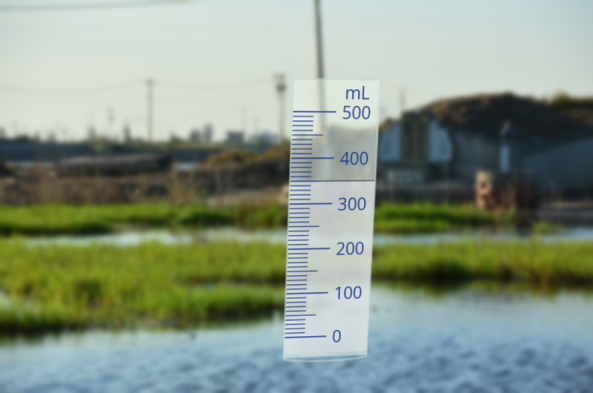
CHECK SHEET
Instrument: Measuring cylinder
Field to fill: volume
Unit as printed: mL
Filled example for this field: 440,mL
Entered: 350,mL
